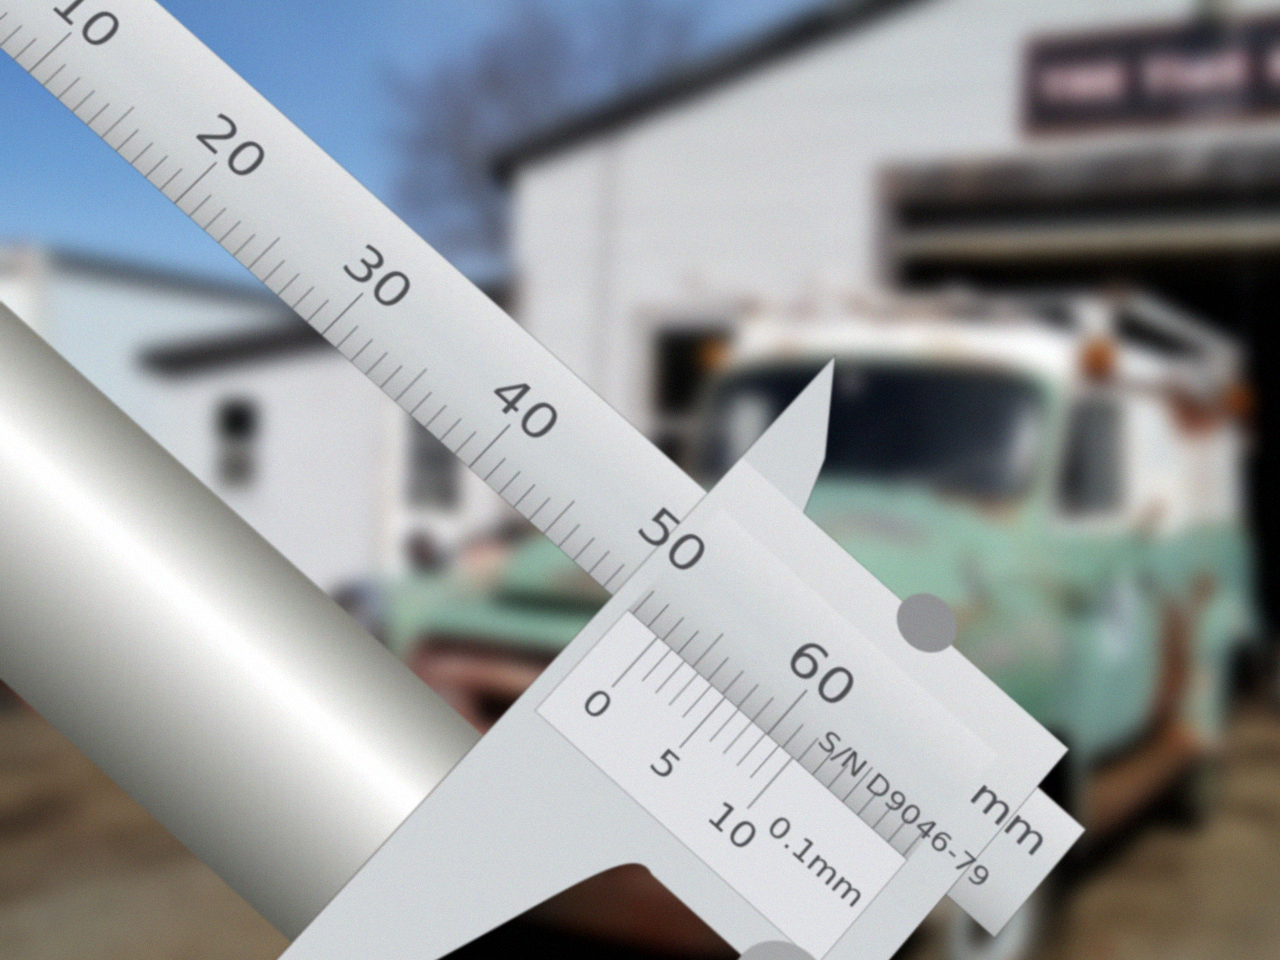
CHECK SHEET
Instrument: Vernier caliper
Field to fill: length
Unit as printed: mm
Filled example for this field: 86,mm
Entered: 52.7,mm
